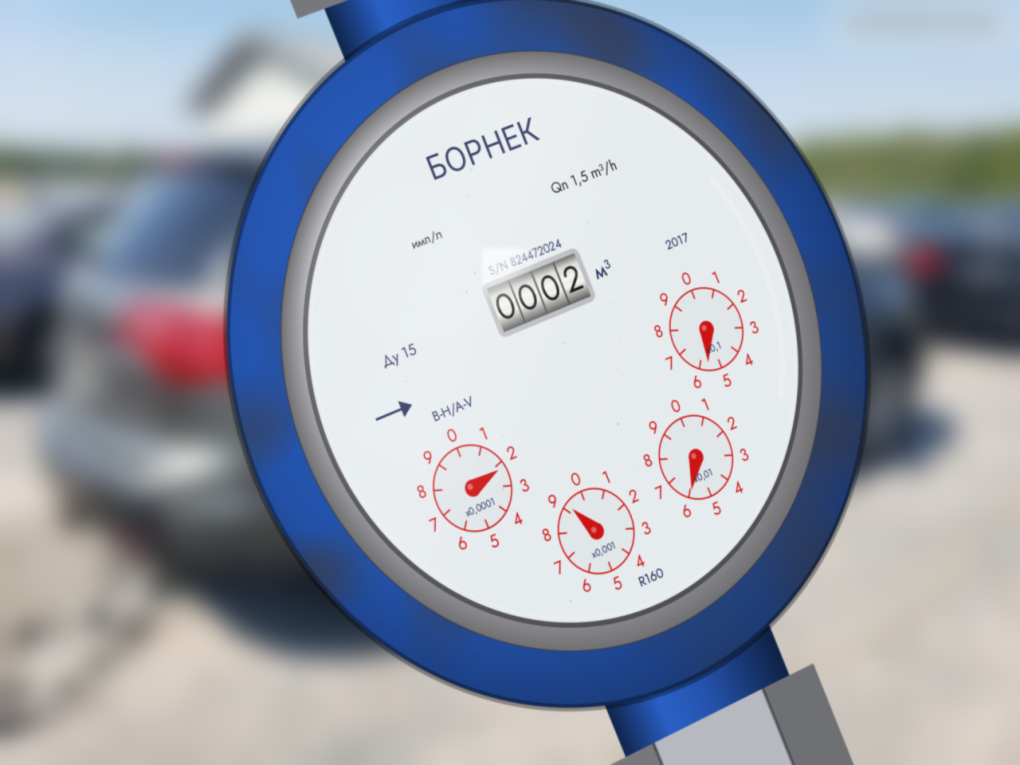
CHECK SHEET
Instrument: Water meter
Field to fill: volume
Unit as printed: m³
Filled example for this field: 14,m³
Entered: 2.5592,m³
